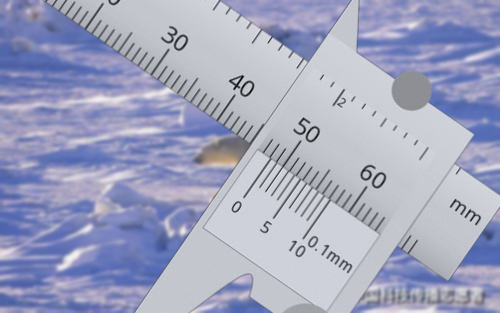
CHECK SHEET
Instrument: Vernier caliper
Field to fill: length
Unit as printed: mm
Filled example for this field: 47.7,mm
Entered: 48.2,mm
